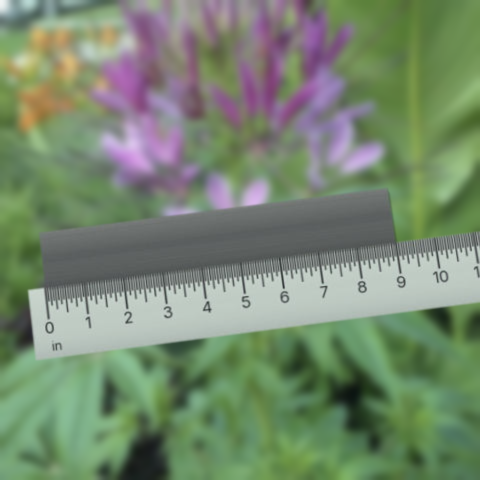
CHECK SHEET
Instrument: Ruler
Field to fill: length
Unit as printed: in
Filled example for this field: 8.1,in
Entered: 9,in
